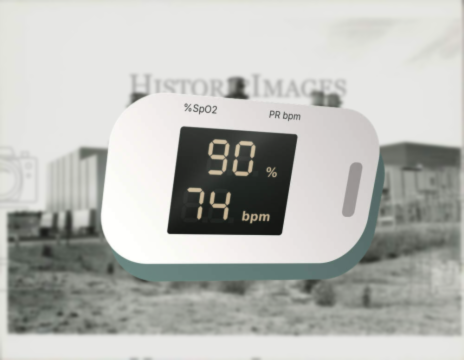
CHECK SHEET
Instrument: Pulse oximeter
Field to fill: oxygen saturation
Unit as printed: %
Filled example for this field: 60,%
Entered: 90,%
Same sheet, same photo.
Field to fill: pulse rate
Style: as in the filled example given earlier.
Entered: 74,bpm
